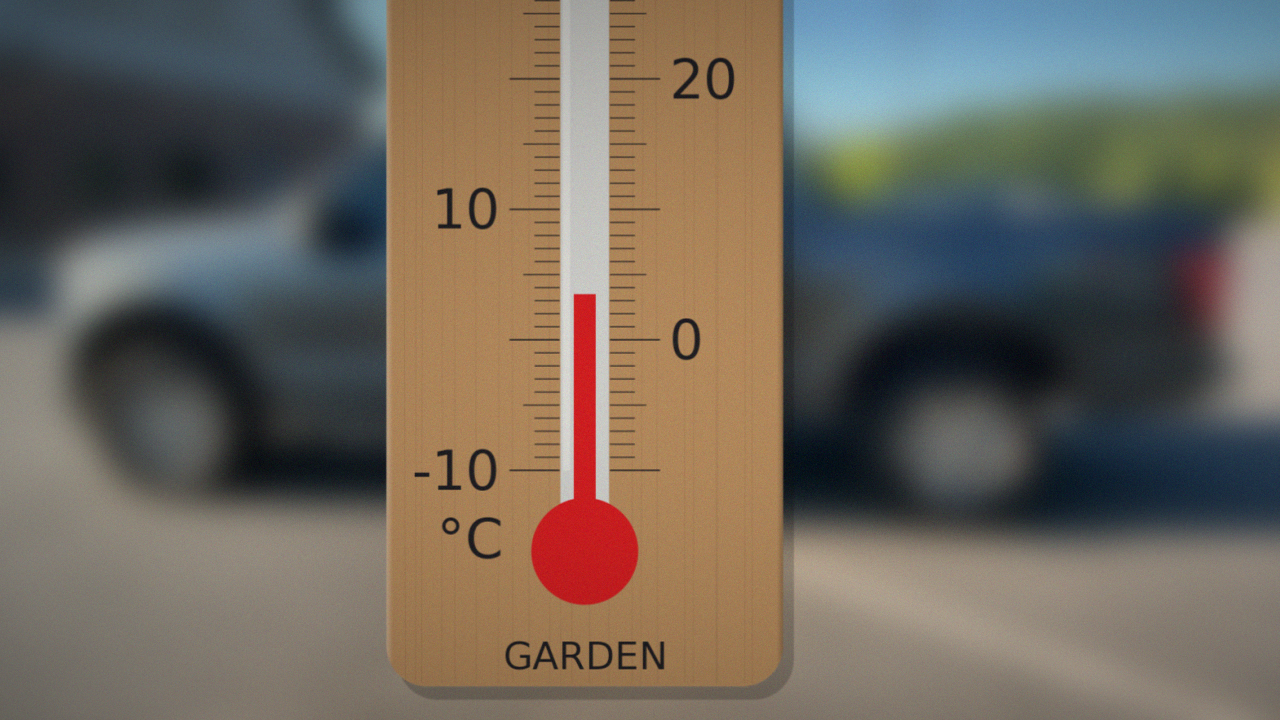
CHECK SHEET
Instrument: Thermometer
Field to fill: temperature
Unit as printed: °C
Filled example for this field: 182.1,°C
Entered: 3.5,°C
